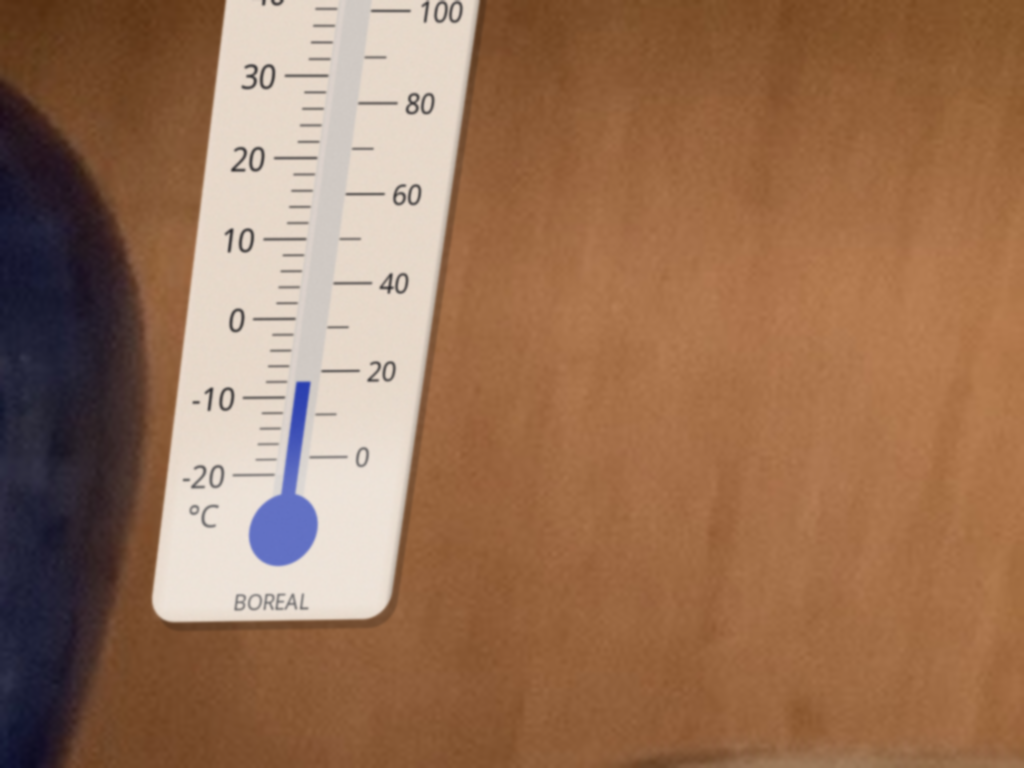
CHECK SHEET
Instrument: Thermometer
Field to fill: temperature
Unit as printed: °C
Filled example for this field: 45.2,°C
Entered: -8,°C
